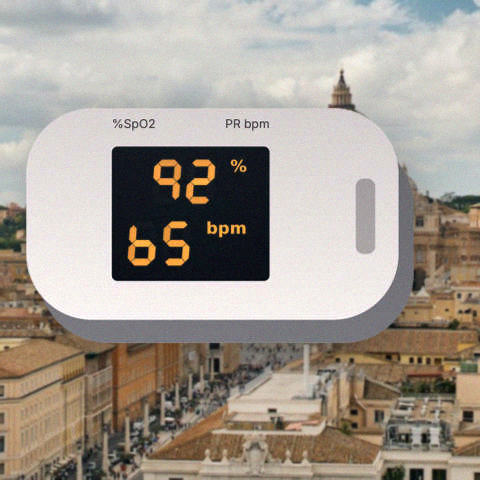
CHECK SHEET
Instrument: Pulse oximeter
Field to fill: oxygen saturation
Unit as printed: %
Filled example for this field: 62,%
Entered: 92,%
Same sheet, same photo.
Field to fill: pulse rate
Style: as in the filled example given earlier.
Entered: 65,bpm
